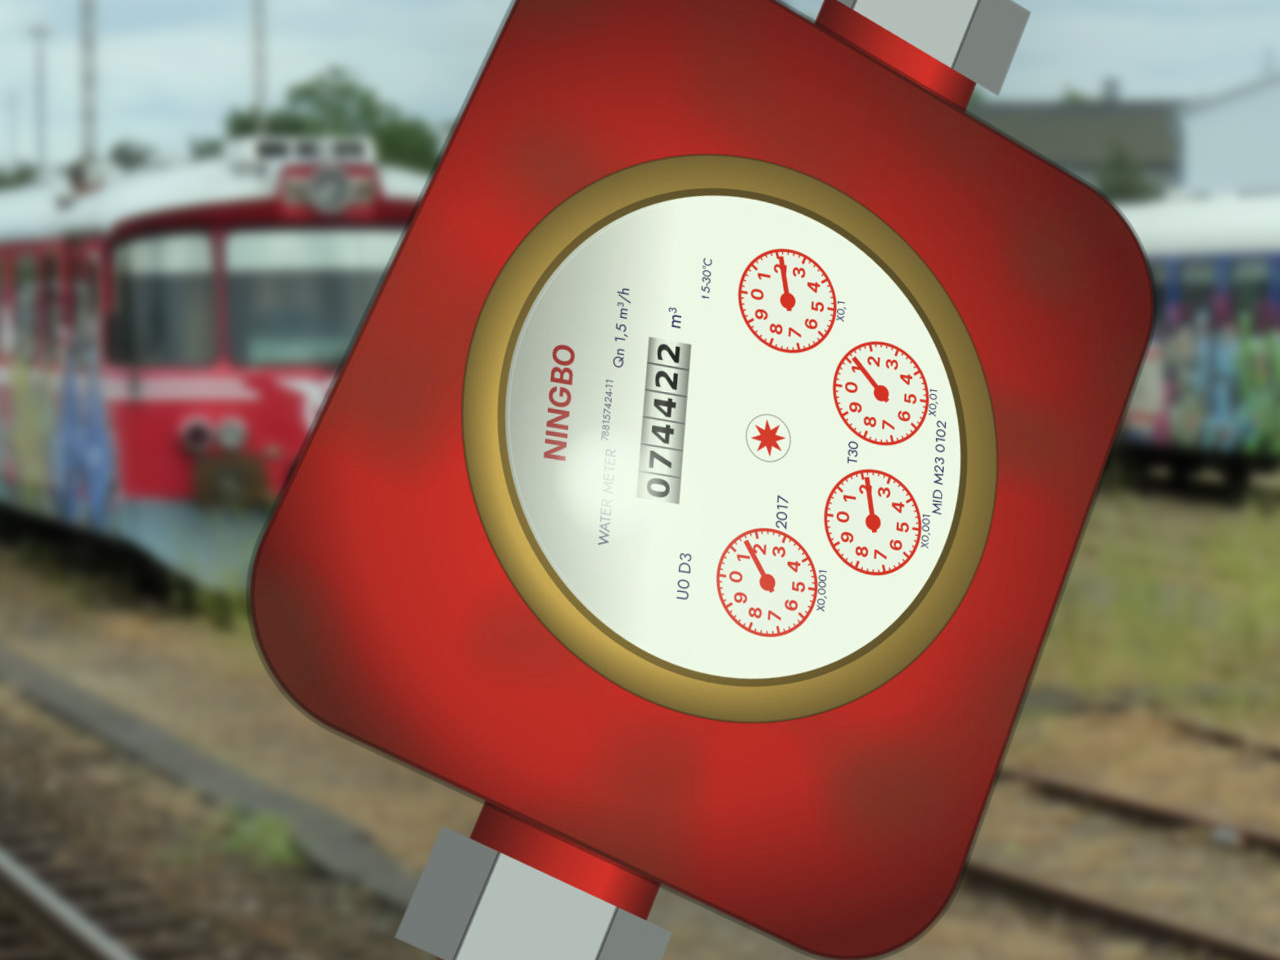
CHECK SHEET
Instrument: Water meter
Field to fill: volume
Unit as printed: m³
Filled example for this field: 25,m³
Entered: 74422.2121,m³
